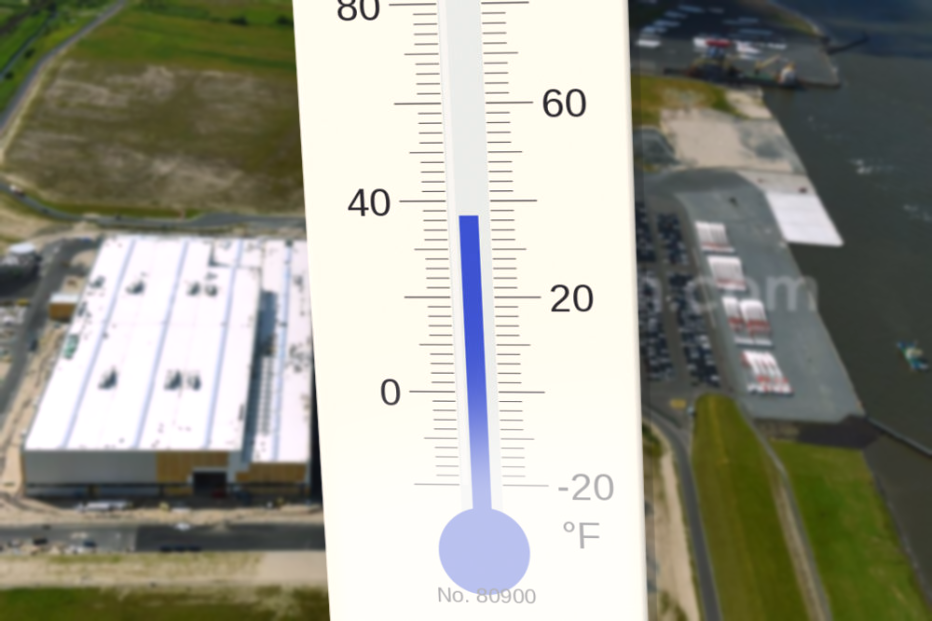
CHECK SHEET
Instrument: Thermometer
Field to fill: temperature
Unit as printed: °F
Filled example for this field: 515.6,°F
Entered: 37,°F
